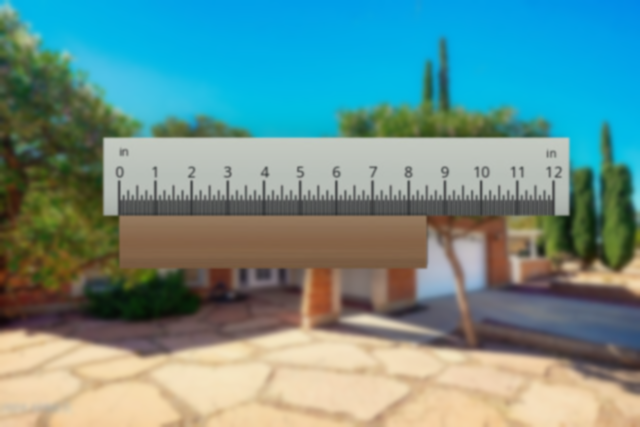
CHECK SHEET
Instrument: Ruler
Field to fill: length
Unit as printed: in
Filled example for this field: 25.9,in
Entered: 8.5,in
